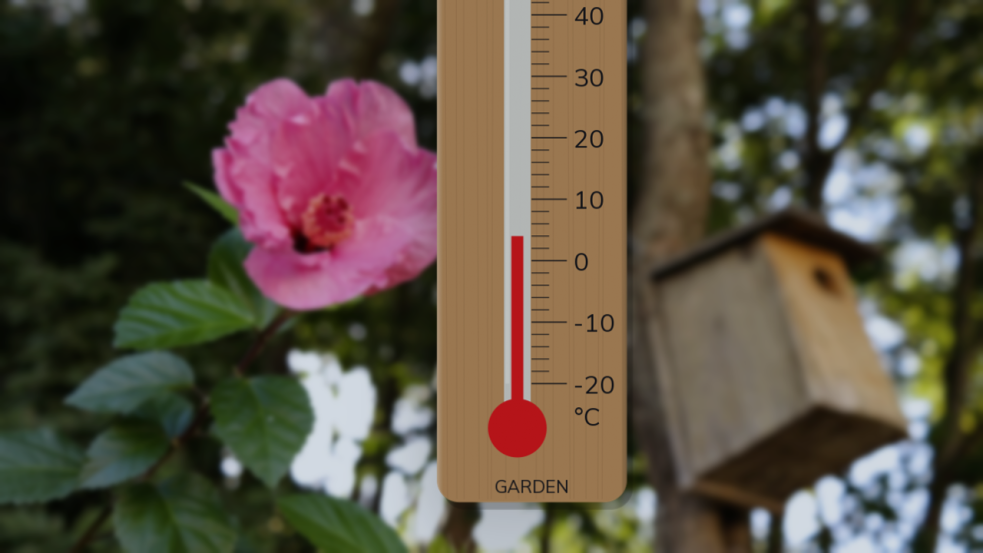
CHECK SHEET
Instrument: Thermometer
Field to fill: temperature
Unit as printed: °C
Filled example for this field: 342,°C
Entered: 4,°C
